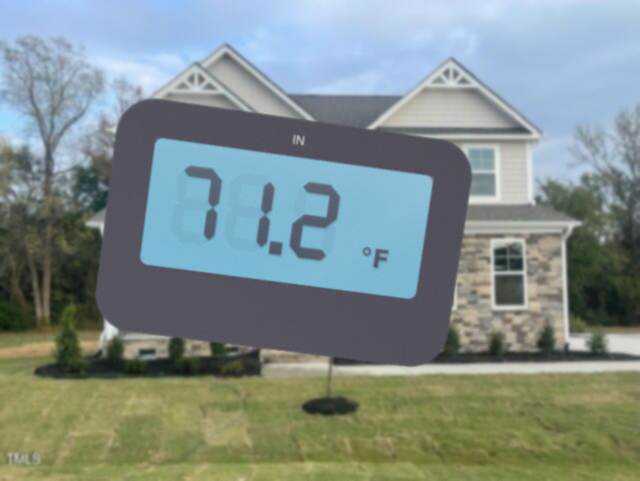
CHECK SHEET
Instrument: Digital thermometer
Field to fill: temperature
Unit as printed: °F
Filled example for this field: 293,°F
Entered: 71.2,°F
